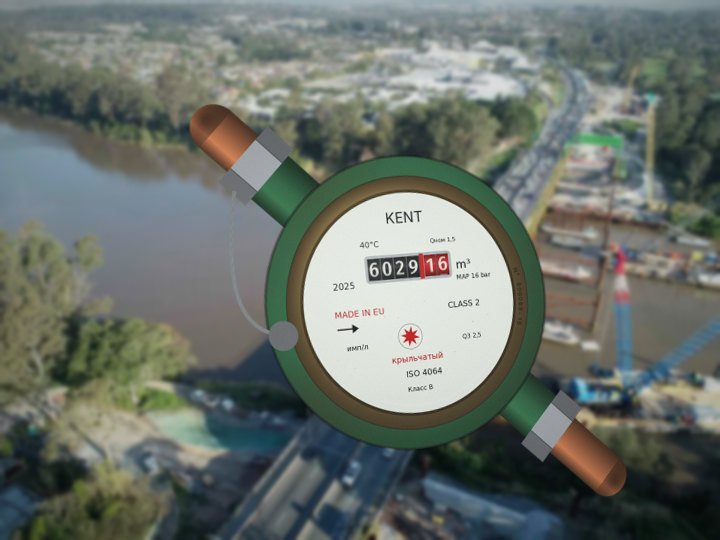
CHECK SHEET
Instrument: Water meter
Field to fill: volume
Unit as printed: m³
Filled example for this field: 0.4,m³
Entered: 6029.16,m³
